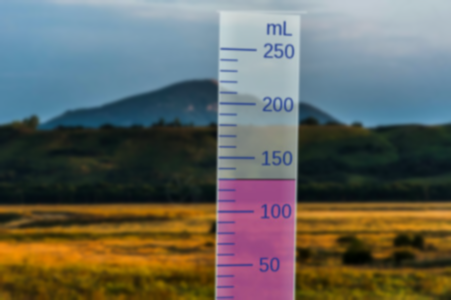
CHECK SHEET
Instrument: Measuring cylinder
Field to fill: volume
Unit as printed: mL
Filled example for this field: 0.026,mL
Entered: 130,mL
